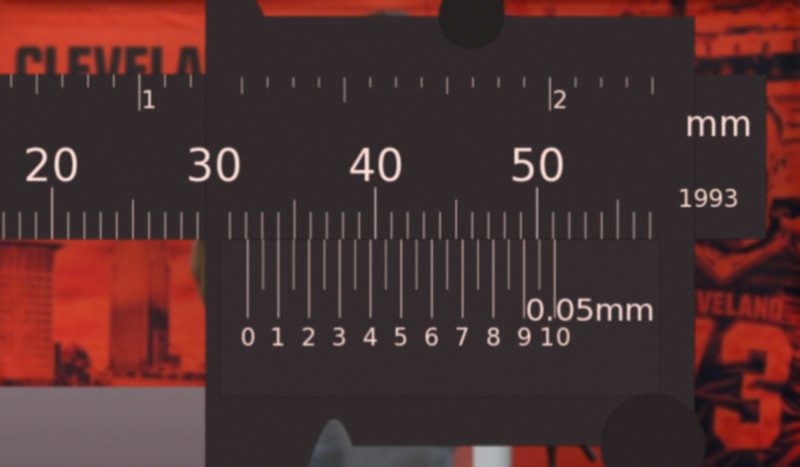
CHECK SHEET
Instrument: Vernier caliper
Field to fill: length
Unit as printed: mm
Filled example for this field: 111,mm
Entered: 32.1,mm
